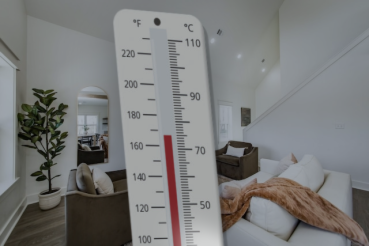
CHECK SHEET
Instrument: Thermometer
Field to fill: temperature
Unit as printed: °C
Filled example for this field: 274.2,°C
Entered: 75,°C
